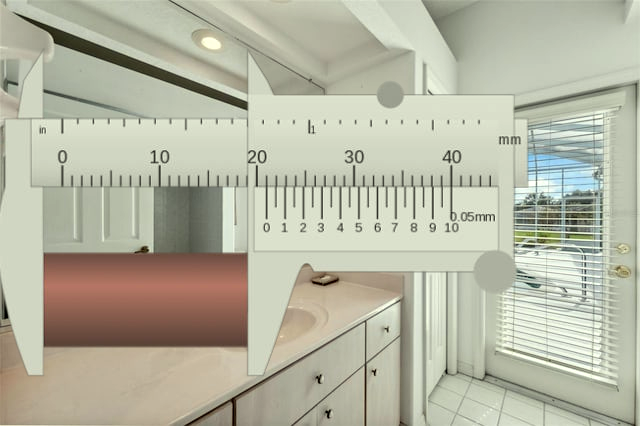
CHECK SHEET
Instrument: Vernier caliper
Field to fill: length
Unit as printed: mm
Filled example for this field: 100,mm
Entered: 21.0,mm
